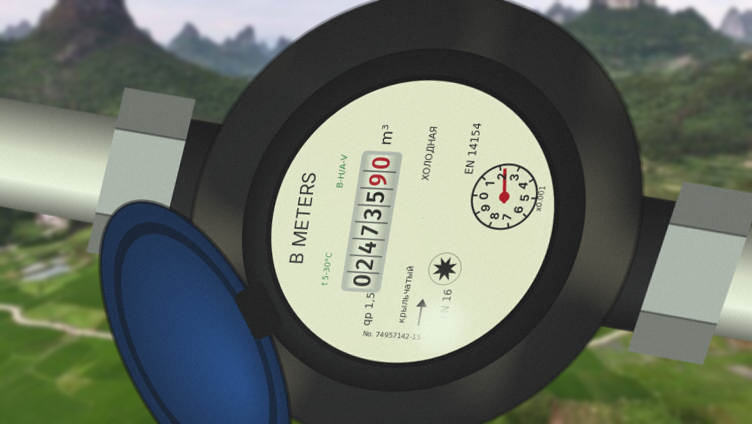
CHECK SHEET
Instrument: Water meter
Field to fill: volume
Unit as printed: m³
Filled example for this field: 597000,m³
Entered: 24735.902,m³
